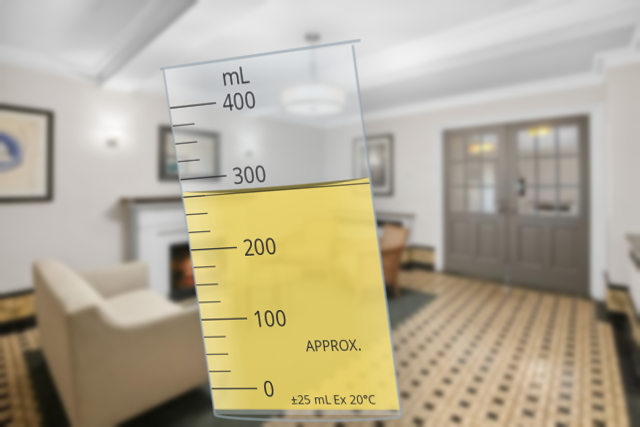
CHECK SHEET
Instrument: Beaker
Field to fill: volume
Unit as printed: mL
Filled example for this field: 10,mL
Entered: 275,mL
